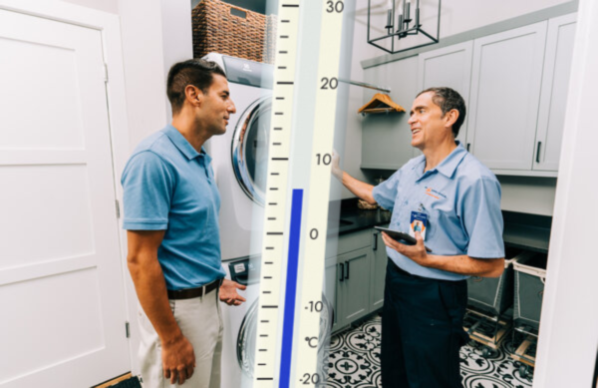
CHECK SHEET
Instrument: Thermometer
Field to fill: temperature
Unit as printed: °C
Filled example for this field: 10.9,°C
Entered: 6,°C
